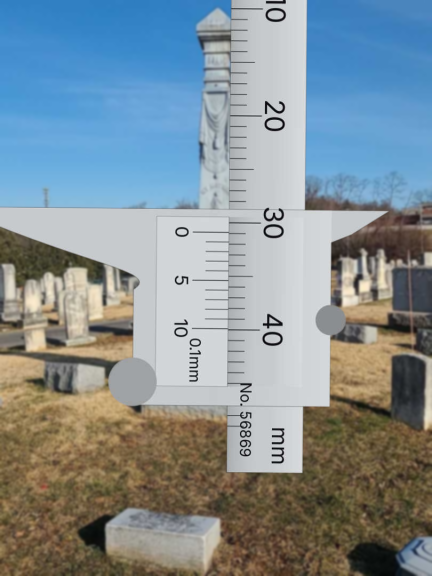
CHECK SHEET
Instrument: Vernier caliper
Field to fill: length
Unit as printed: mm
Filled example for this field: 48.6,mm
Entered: 30.9,mm
